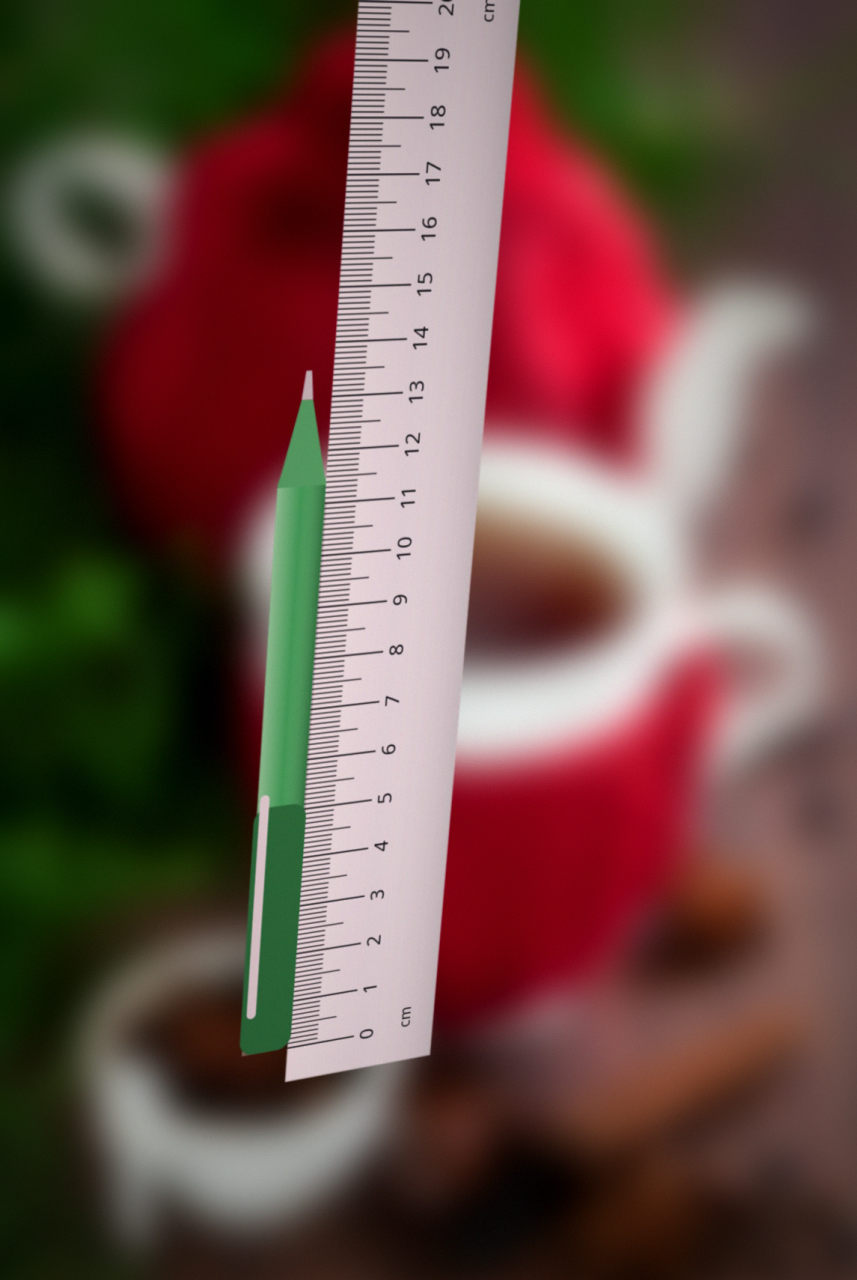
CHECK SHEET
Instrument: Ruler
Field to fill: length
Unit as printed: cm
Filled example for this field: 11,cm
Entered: 13.5,cm
